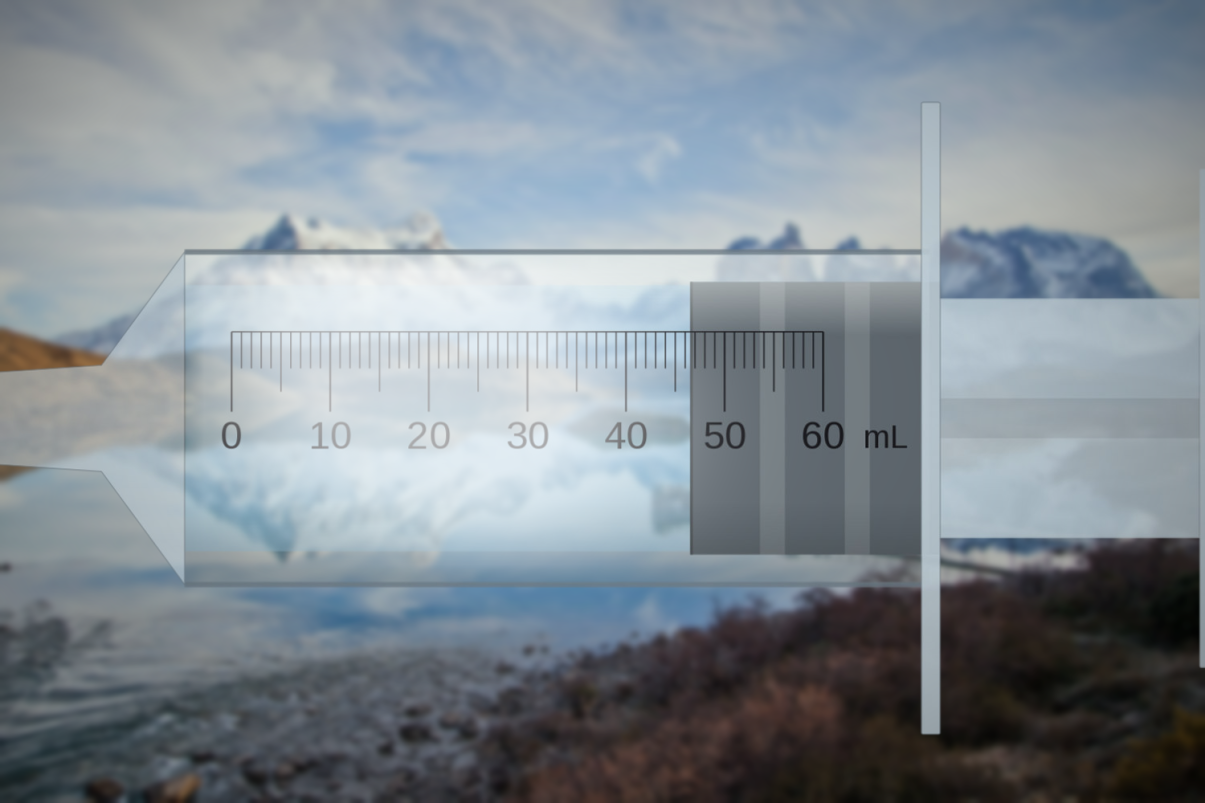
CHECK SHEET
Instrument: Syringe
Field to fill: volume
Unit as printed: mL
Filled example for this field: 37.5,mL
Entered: 46.5,mL
